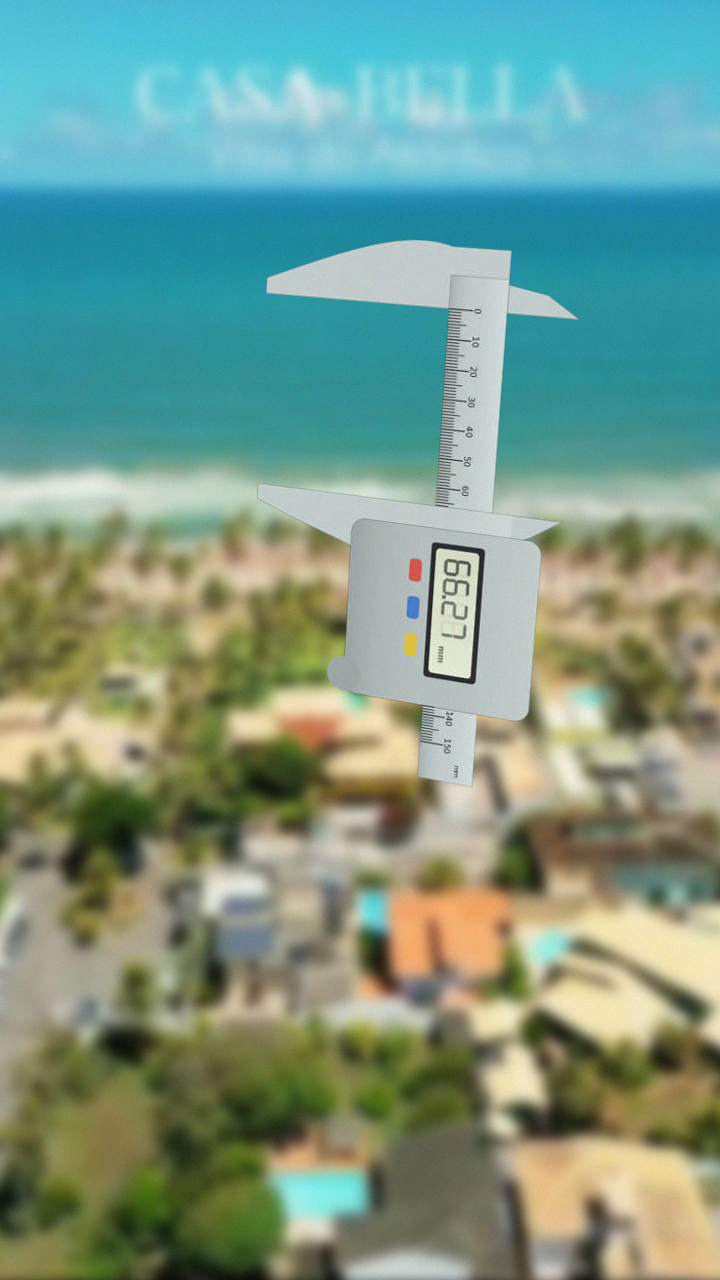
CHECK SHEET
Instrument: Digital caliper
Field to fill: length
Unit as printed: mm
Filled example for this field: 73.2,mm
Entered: 66.27,mm
